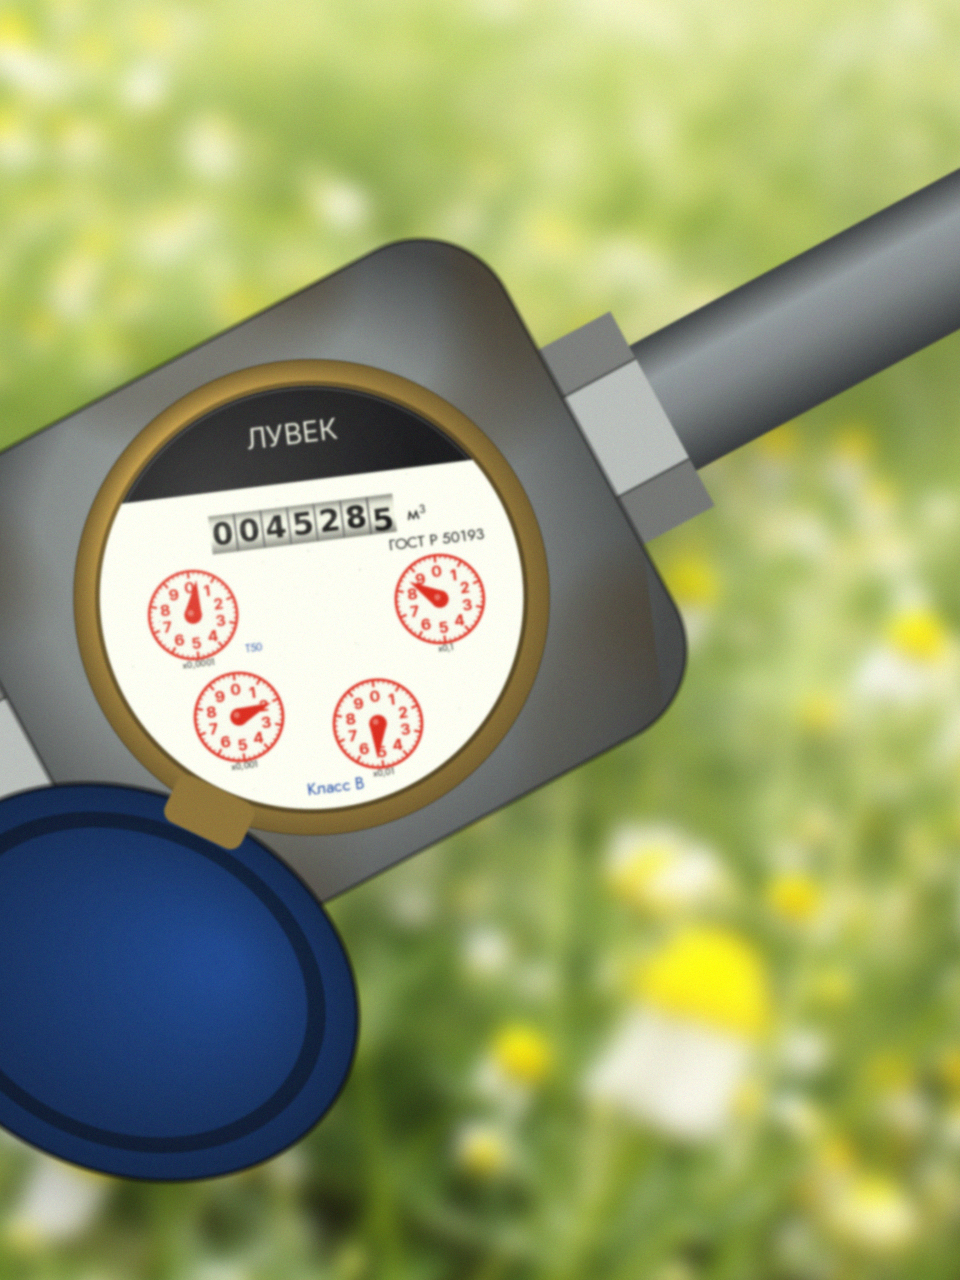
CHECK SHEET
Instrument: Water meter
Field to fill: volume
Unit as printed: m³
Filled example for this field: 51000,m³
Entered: 45284.8520,m³
